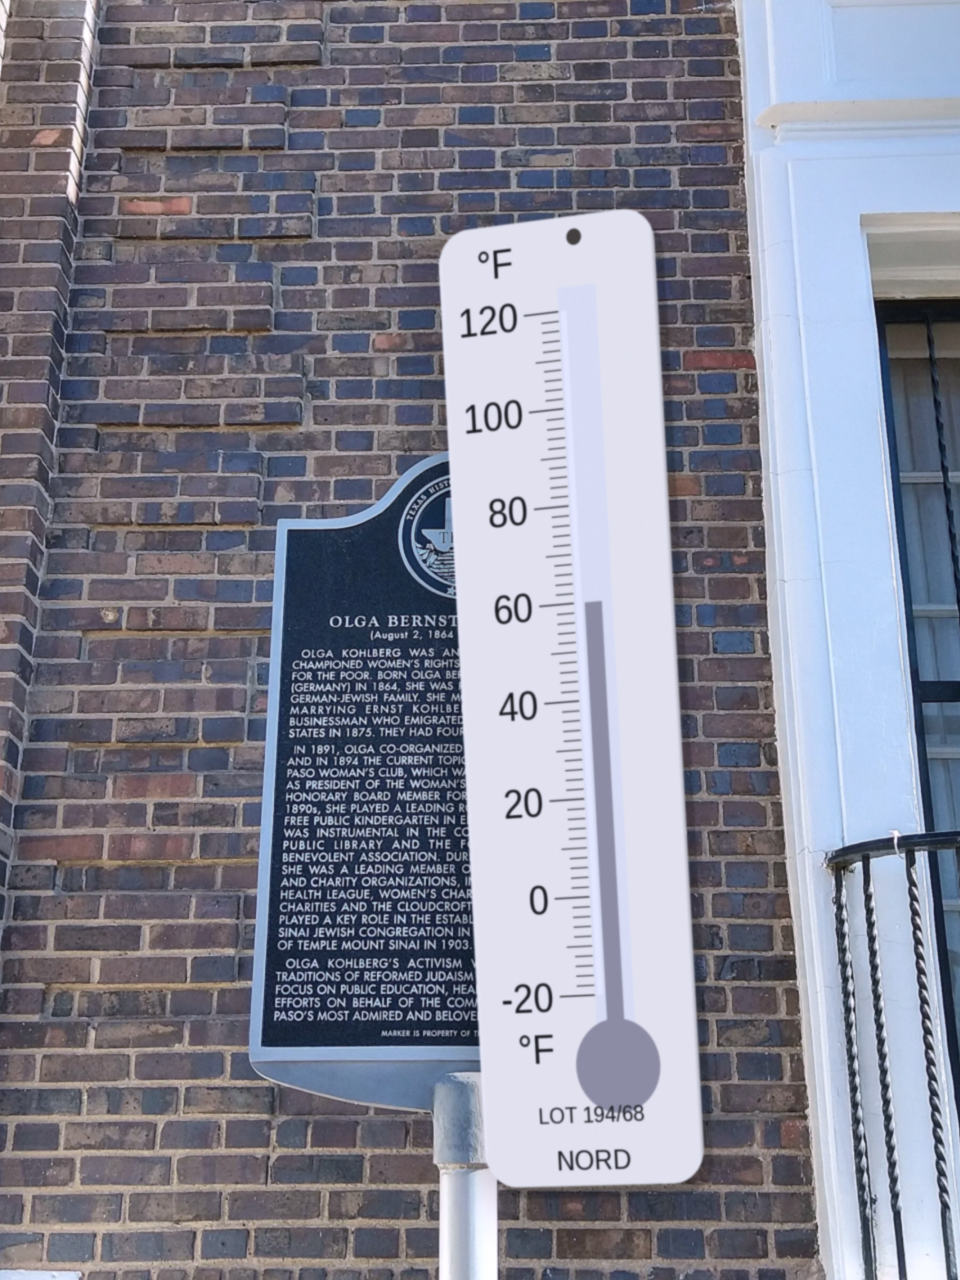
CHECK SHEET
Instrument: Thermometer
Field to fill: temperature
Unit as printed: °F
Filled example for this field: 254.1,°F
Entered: 60,°F
